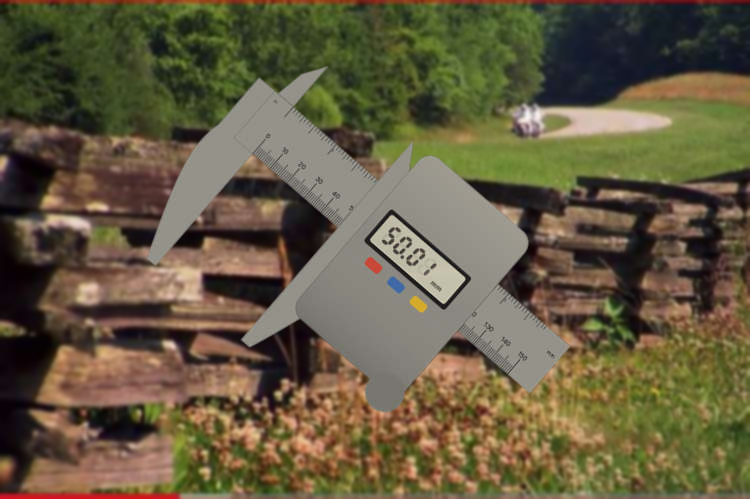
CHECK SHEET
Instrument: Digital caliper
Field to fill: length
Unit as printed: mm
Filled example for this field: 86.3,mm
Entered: 50.01,mm
